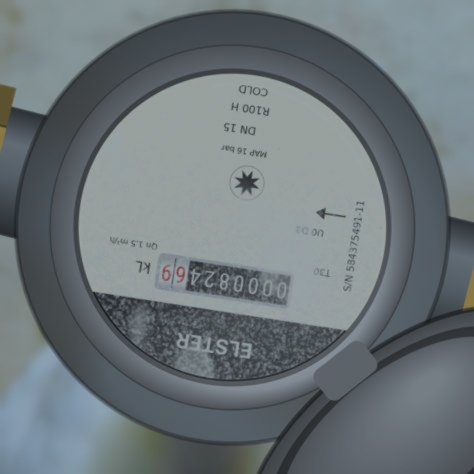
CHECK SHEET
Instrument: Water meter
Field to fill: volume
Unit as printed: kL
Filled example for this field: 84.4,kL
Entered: 824.69,kL
